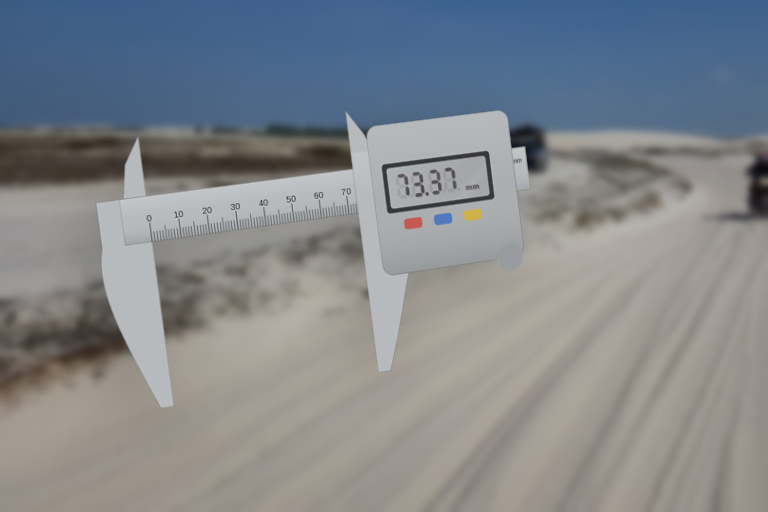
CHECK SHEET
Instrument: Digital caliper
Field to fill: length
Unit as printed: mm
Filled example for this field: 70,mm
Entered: 73.37,mm
